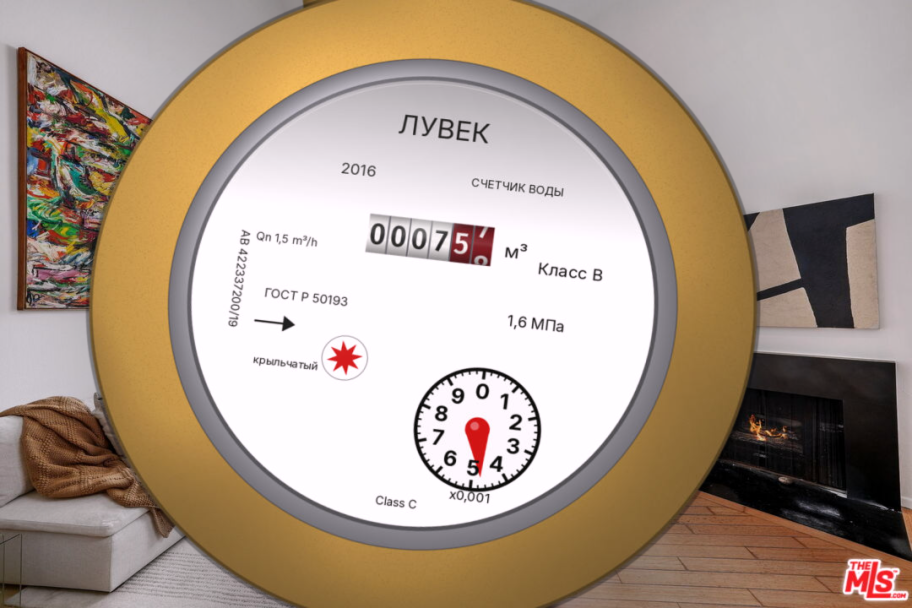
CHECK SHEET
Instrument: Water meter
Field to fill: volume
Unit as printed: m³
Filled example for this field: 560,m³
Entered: 7.574,m³
